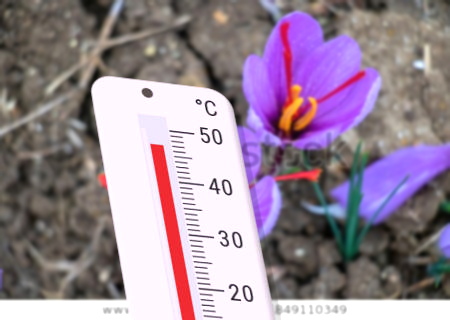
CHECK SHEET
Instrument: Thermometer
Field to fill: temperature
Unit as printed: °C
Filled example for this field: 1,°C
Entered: 47,°C
